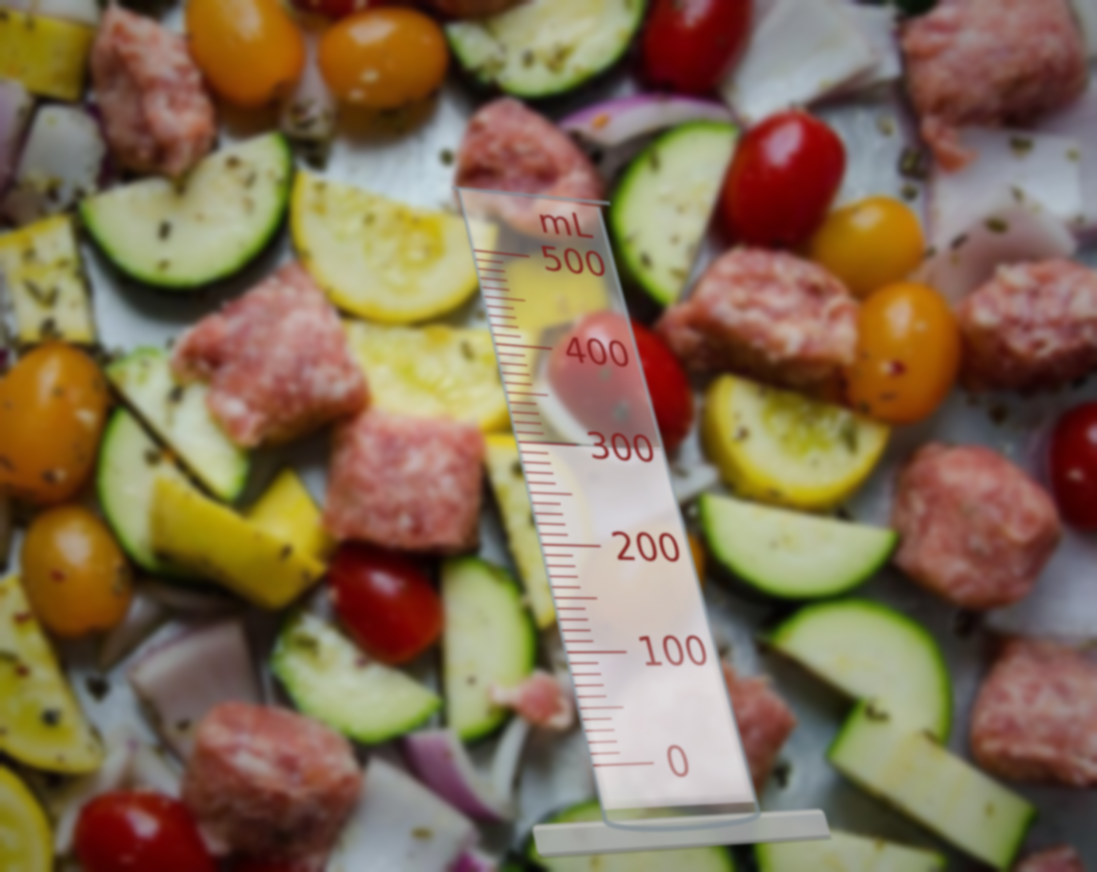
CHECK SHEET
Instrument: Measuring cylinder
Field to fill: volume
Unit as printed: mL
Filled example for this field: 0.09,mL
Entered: 300,mL
